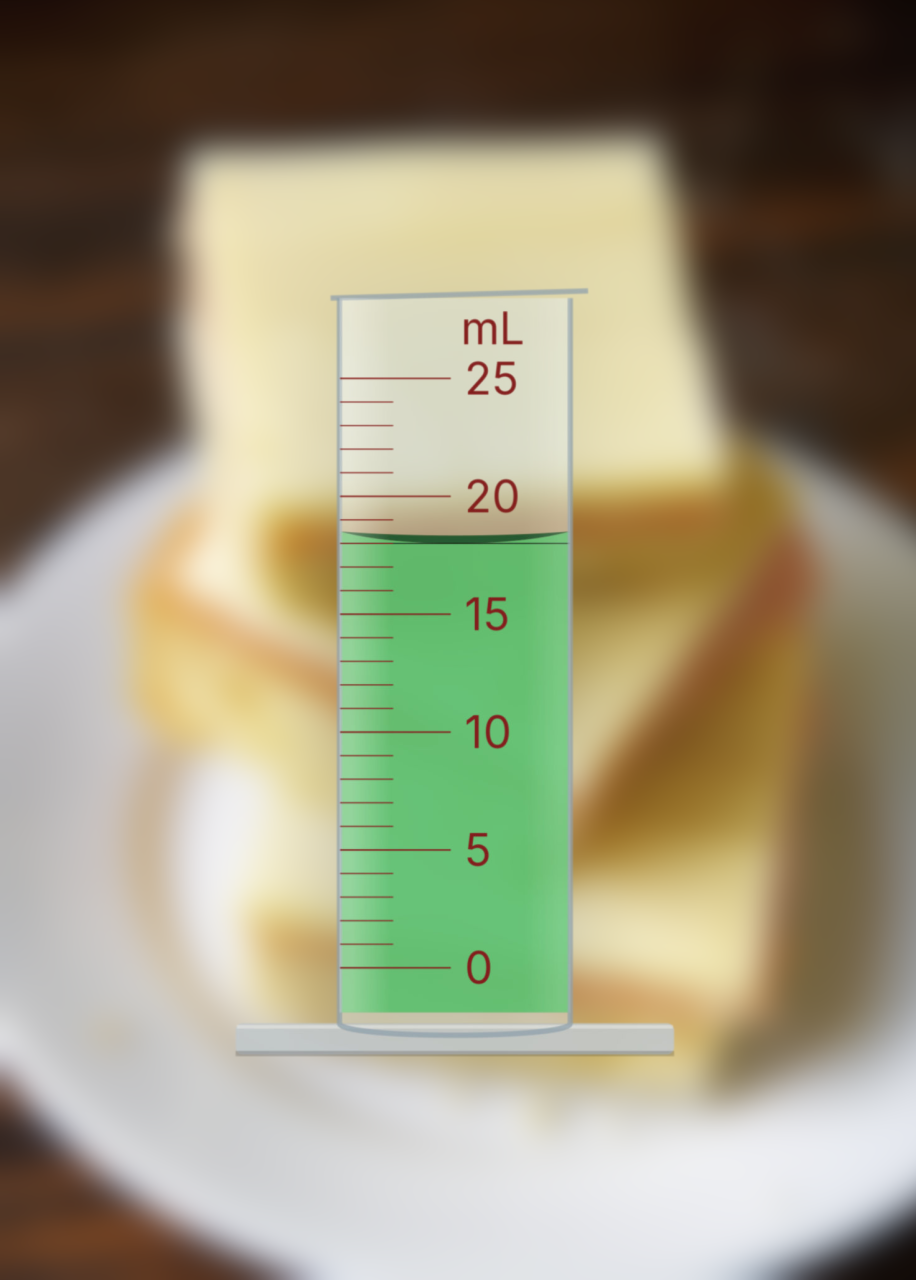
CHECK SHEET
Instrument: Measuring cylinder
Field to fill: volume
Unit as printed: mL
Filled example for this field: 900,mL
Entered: 18,mL
